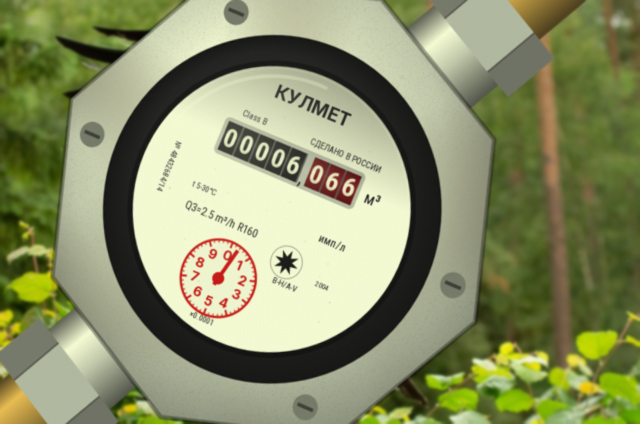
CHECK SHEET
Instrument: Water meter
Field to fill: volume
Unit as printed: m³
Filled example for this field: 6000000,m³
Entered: 6.0660,m³
